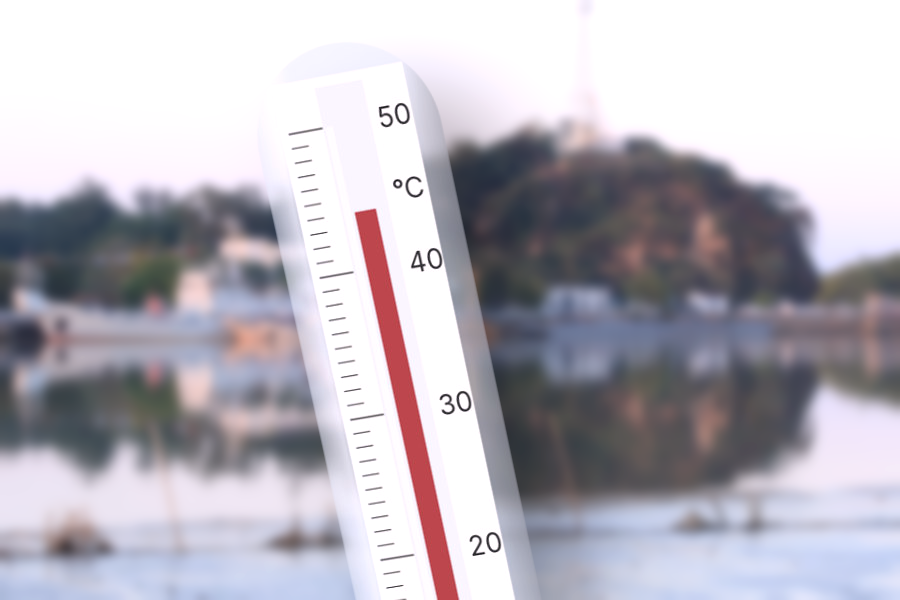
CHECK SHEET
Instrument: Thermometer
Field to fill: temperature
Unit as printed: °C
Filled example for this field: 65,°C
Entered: 44,°C
